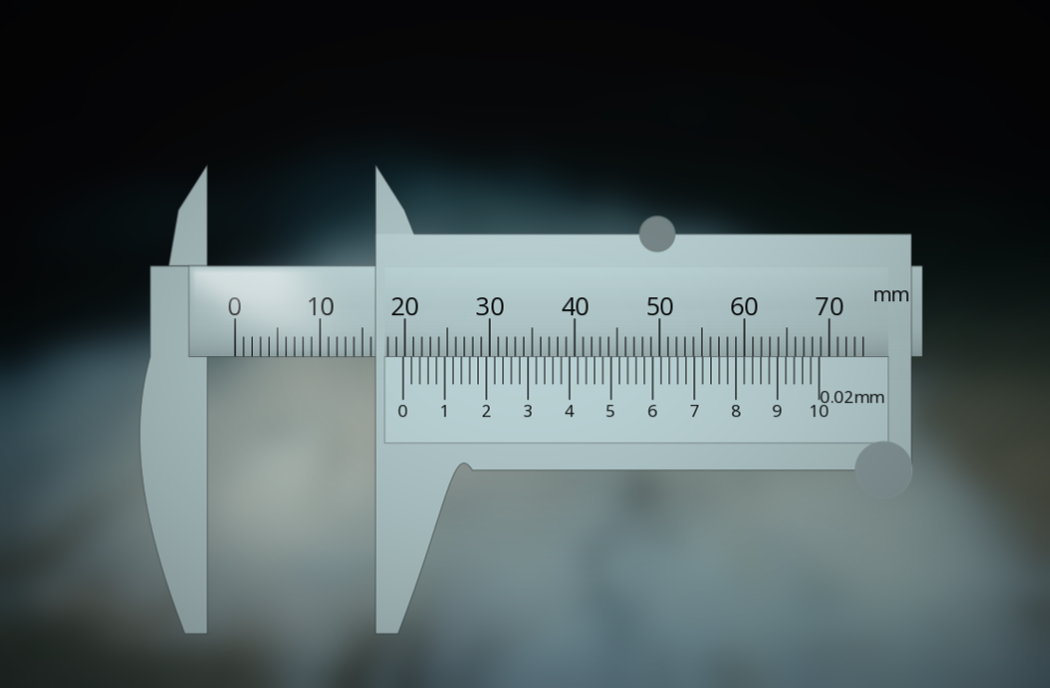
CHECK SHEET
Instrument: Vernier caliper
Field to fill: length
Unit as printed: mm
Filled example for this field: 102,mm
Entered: 19.8,mm
